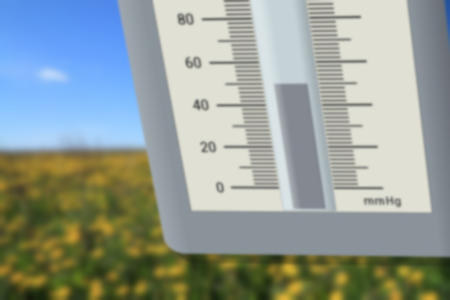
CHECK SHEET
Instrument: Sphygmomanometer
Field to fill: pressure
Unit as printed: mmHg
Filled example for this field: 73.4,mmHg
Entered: 50,mmHg
